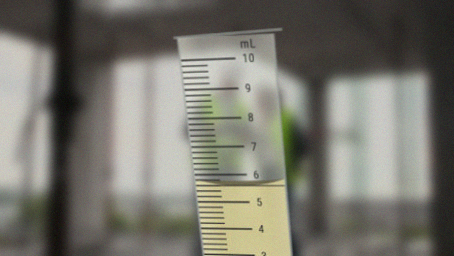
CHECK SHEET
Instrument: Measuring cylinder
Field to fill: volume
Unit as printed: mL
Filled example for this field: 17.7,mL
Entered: 5.6,mL
